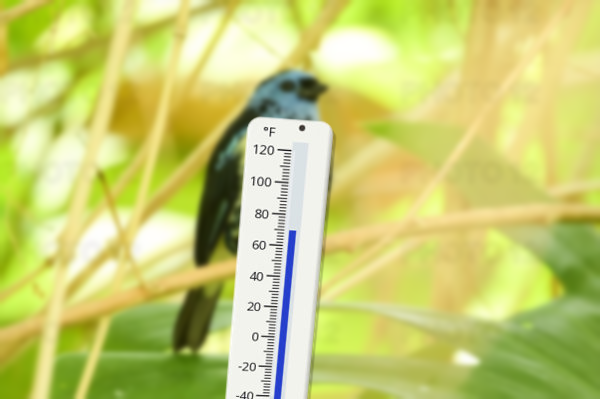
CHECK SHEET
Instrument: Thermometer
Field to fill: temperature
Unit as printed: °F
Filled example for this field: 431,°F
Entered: 70,°F
